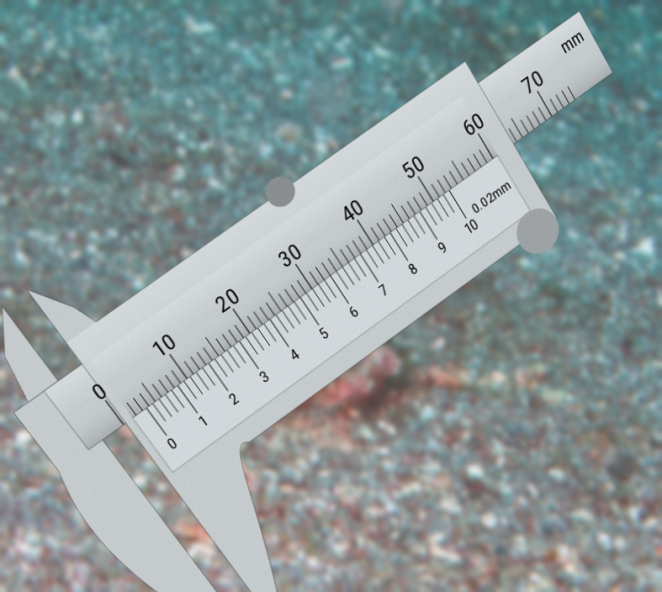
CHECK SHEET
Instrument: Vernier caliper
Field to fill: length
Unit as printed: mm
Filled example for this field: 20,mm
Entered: 3.6,mm
